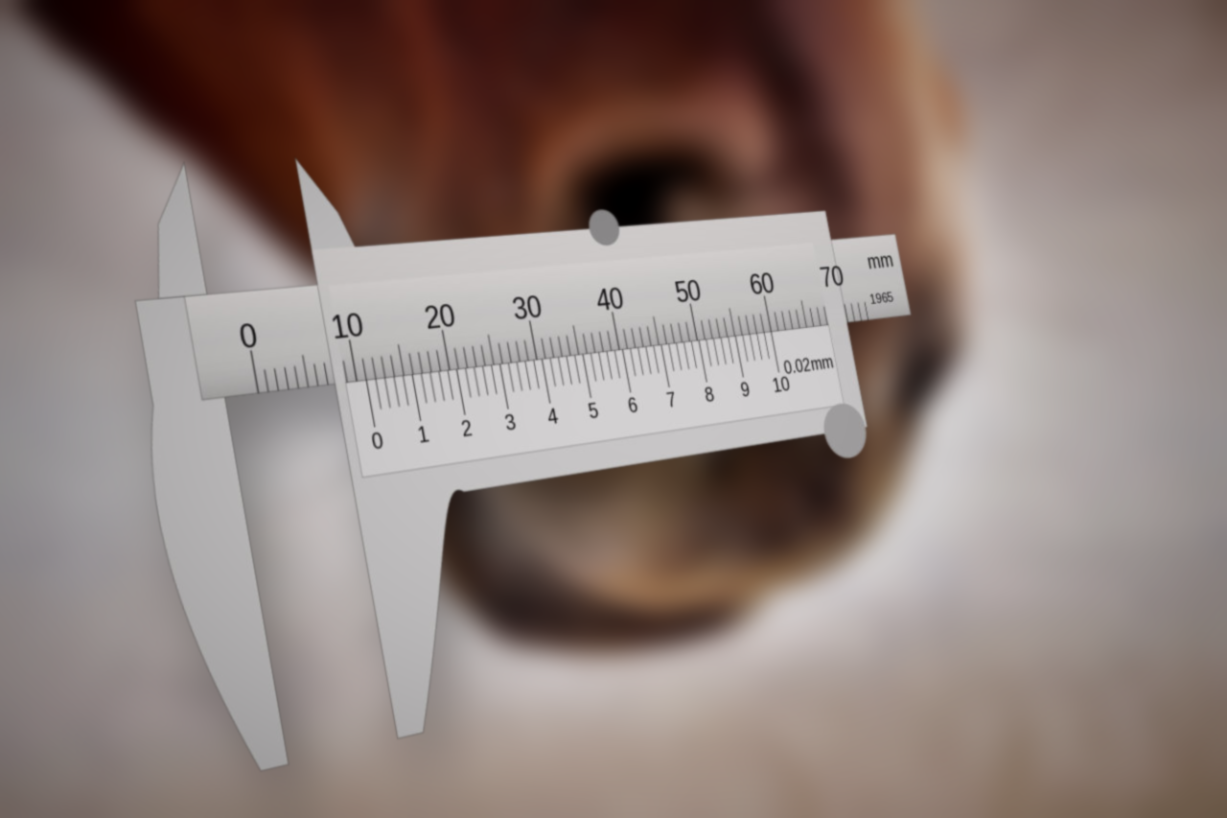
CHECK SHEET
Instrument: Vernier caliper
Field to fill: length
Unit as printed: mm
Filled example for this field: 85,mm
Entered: 11.0,mm
